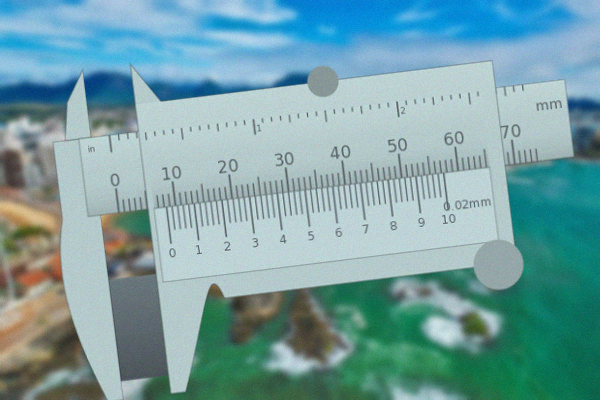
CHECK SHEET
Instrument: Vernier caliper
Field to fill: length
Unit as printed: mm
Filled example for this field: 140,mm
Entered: 8.4,mm
